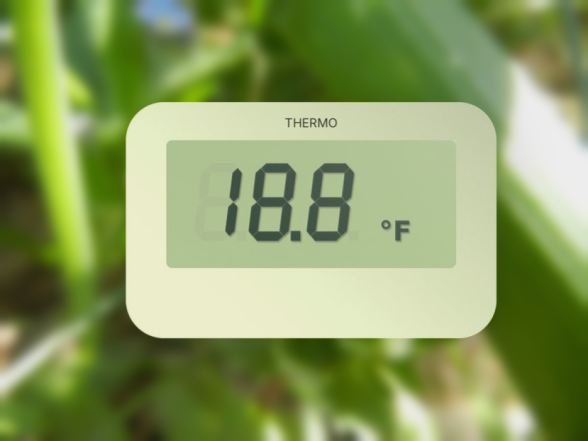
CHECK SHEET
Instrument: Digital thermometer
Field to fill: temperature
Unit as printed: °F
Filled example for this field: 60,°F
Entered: 18.8,°F
